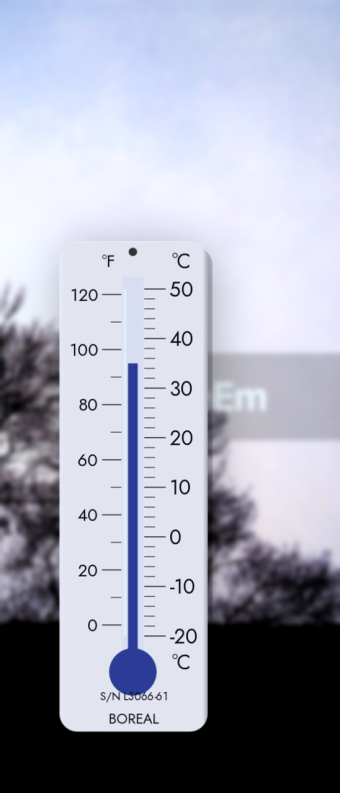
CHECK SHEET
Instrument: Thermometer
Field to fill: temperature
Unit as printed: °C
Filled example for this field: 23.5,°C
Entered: 35,°C
